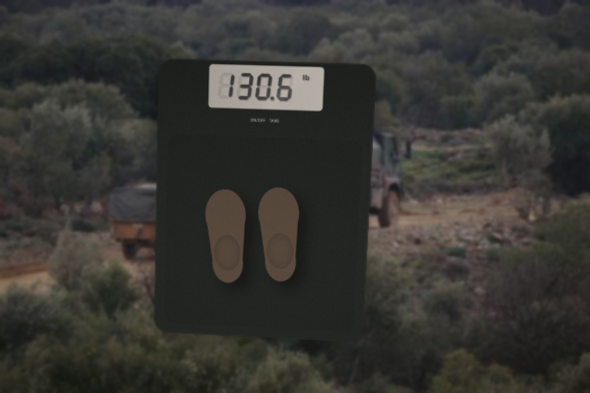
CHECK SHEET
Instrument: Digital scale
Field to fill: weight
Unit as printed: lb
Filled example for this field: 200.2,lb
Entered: 130.6,lb
